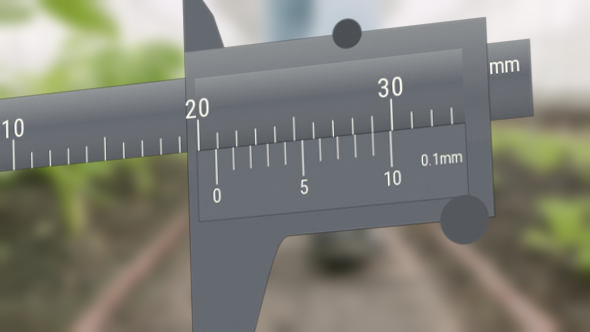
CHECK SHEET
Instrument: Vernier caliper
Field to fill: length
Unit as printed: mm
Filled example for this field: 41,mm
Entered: 20.9,mm
